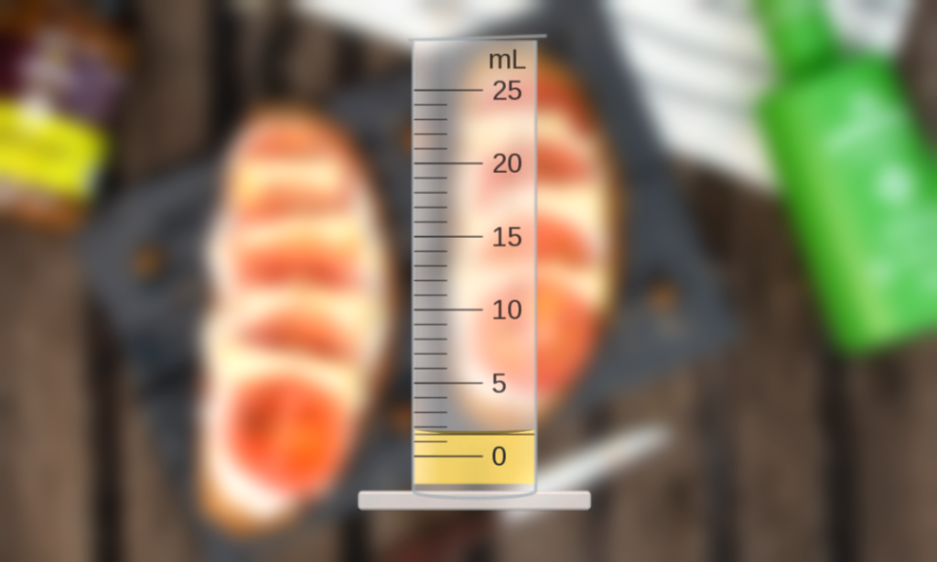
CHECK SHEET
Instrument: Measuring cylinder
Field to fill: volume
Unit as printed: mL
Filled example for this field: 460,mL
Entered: 1.5,mL
